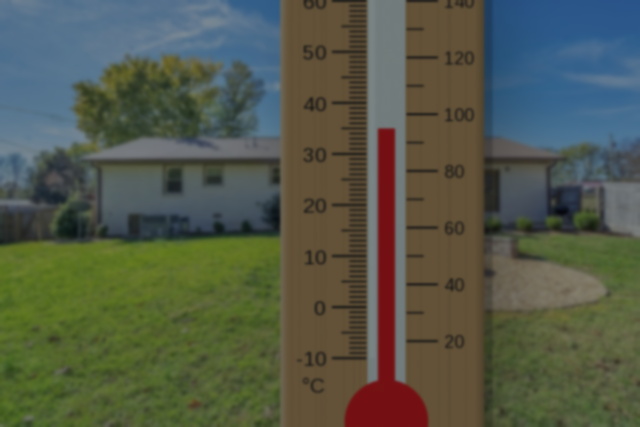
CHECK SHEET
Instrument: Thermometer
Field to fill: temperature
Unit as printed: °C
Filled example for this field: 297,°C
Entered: 35,°C
